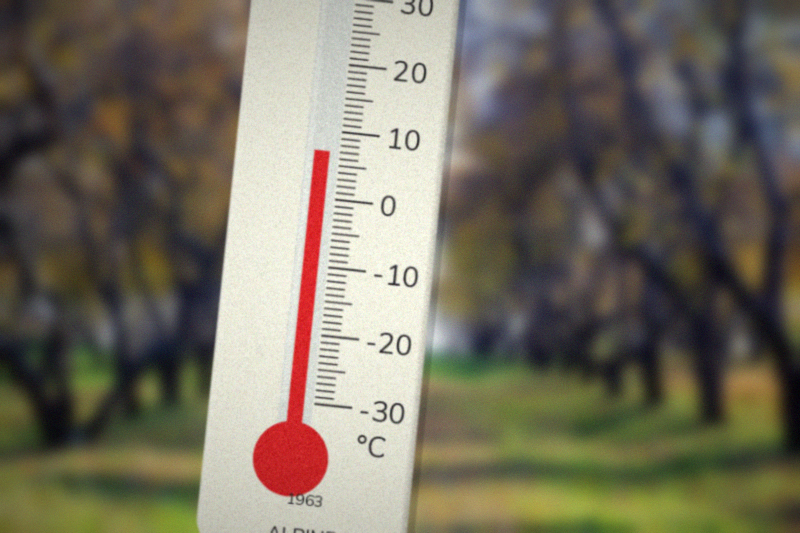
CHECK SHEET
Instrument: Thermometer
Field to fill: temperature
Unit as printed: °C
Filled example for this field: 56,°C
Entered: 7,°C
